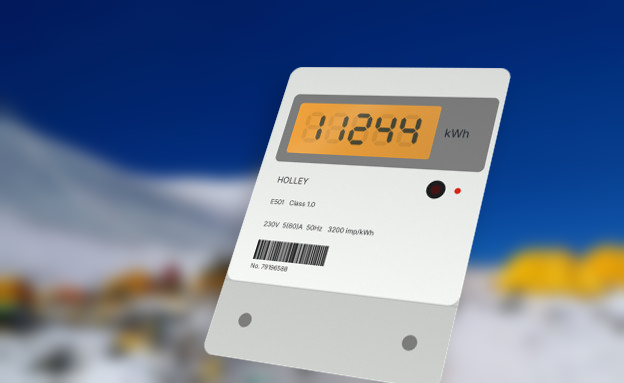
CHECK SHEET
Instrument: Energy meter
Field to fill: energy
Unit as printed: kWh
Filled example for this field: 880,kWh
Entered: 11244,kWh
